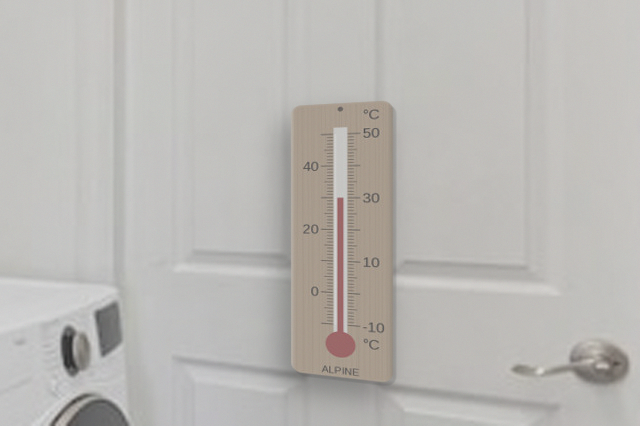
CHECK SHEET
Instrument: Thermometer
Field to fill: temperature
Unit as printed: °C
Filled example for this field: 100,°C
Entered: 30,°C
